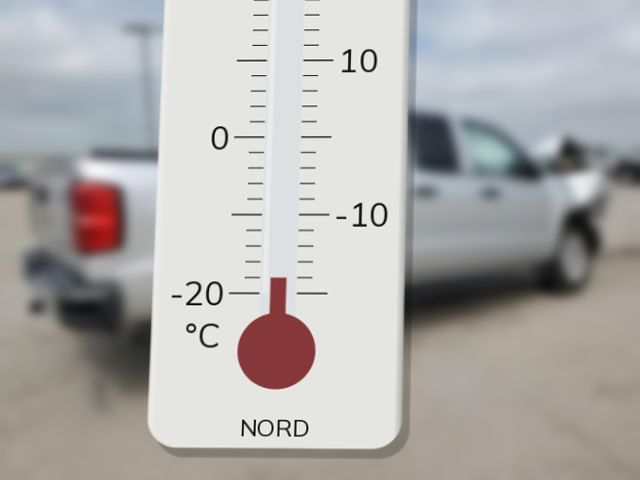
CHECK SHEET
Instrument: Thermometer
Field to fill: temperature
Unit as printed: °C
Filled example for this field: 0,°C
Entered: -18,°C
